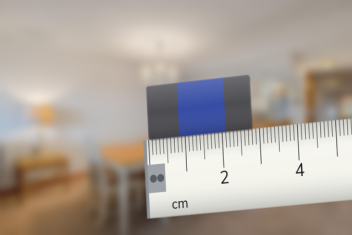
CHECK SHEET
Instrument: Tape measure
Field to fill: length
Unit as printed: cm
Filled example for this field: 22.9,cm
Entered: 2.8,cm
